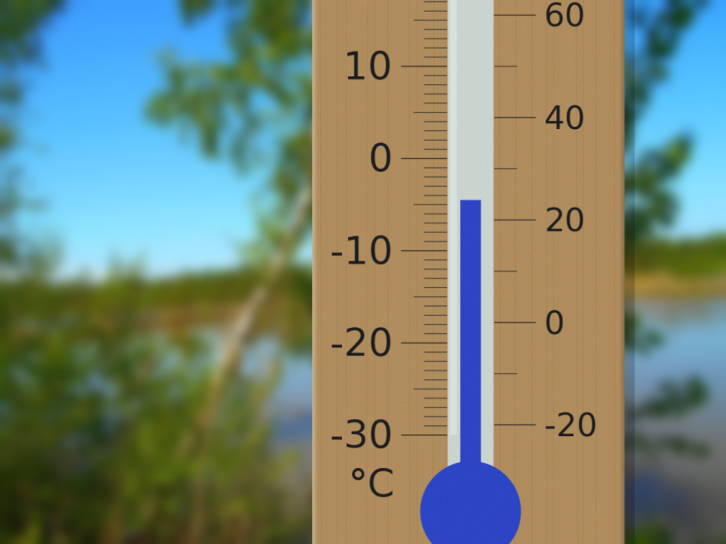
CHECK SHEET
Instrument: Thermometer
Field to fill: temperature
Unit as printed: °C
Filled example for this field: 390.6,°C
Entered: -4.5,°C
